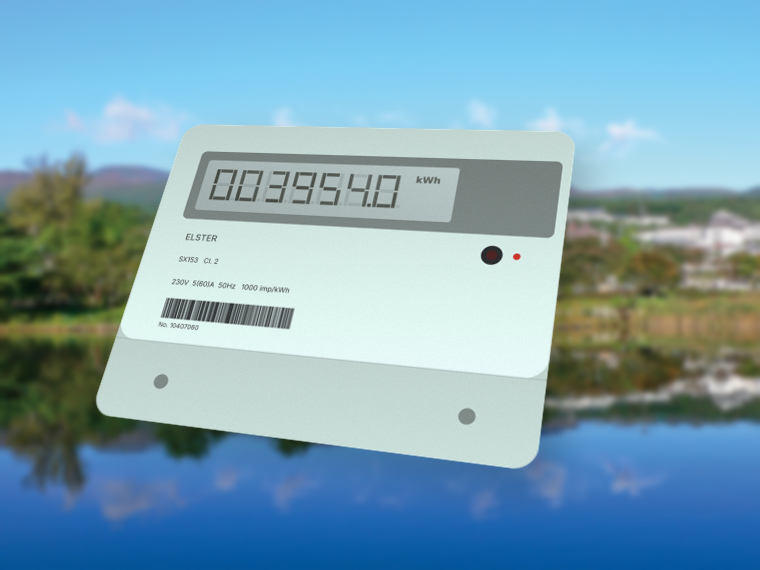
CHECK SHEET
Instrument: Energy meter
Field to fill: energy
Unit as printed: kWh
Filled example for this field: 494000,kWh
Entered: 3954.0,kWh
